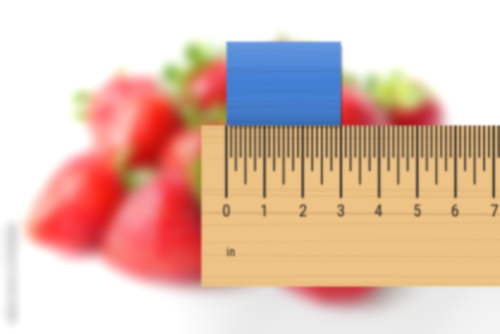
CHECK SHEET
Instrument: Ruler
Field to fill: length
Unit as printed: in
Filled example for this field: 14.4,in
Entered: 3,in
